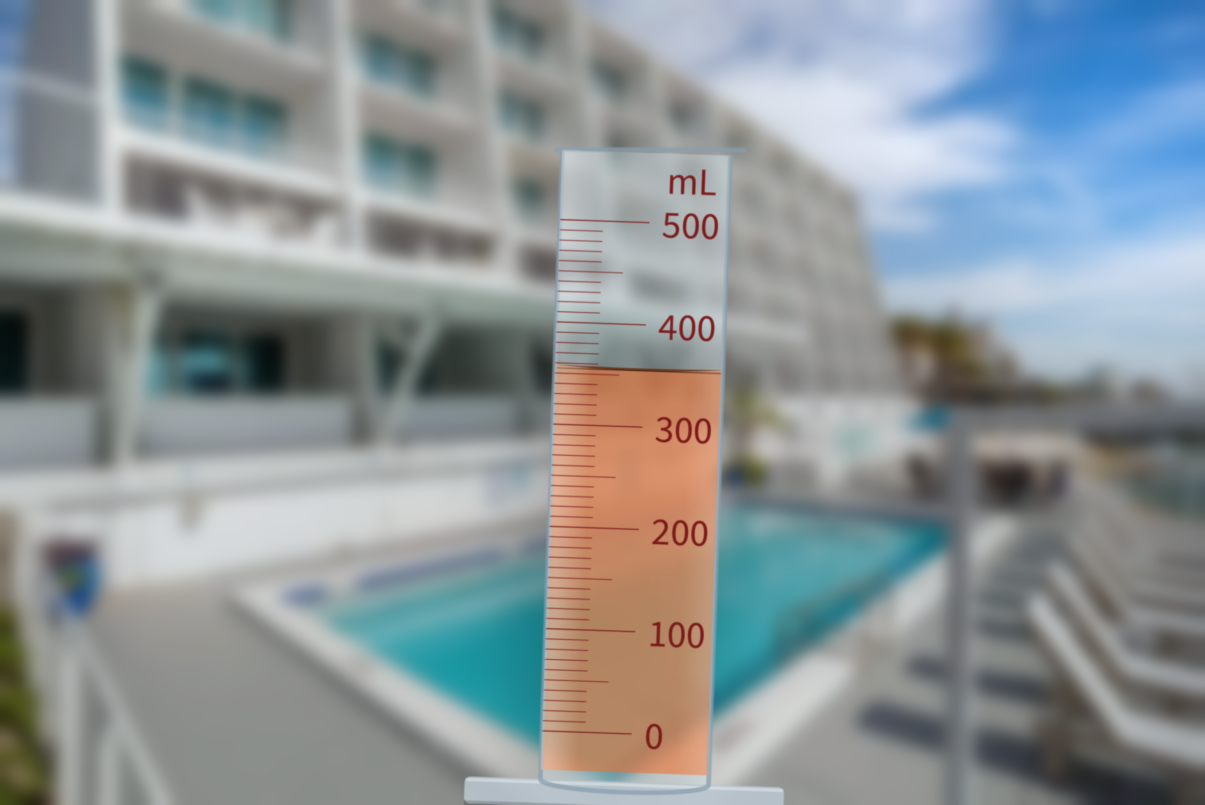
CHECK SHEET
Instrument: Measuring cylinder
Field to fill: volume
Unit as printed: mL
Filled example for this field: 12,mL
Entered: 355,mL
